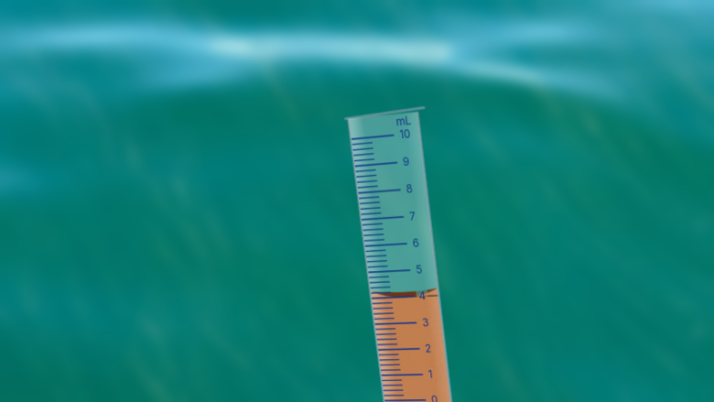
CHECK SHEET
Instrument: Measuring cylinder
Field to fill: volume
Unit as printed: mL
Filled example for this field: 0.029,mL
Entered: 4,mL
